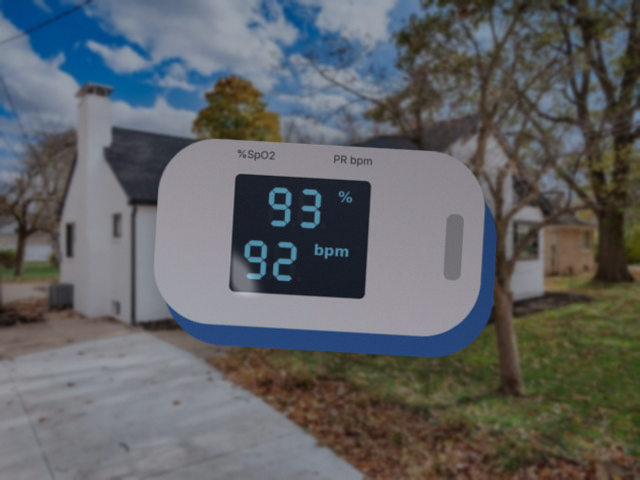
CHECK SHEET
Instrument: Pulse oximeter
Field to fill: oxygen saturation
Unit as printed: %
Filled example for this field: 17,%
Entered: 93,%
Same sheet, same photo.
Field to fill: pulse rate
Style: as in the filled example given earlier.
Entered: 92,bpm
